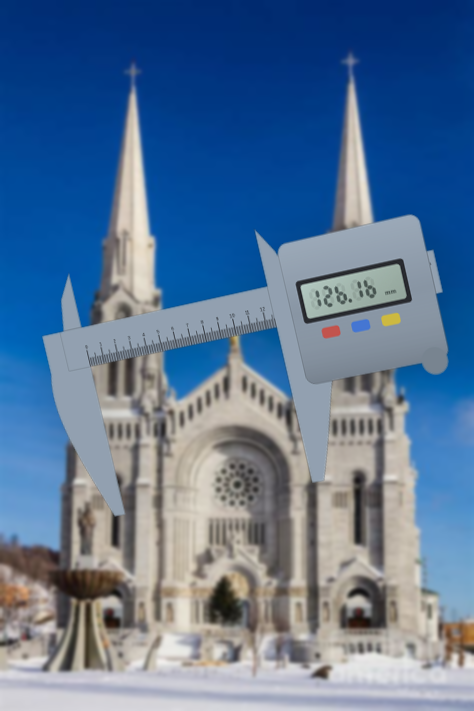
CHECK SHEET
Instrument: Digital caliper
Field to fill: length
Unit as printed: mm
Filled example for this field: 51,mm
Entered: 126.16,mm
